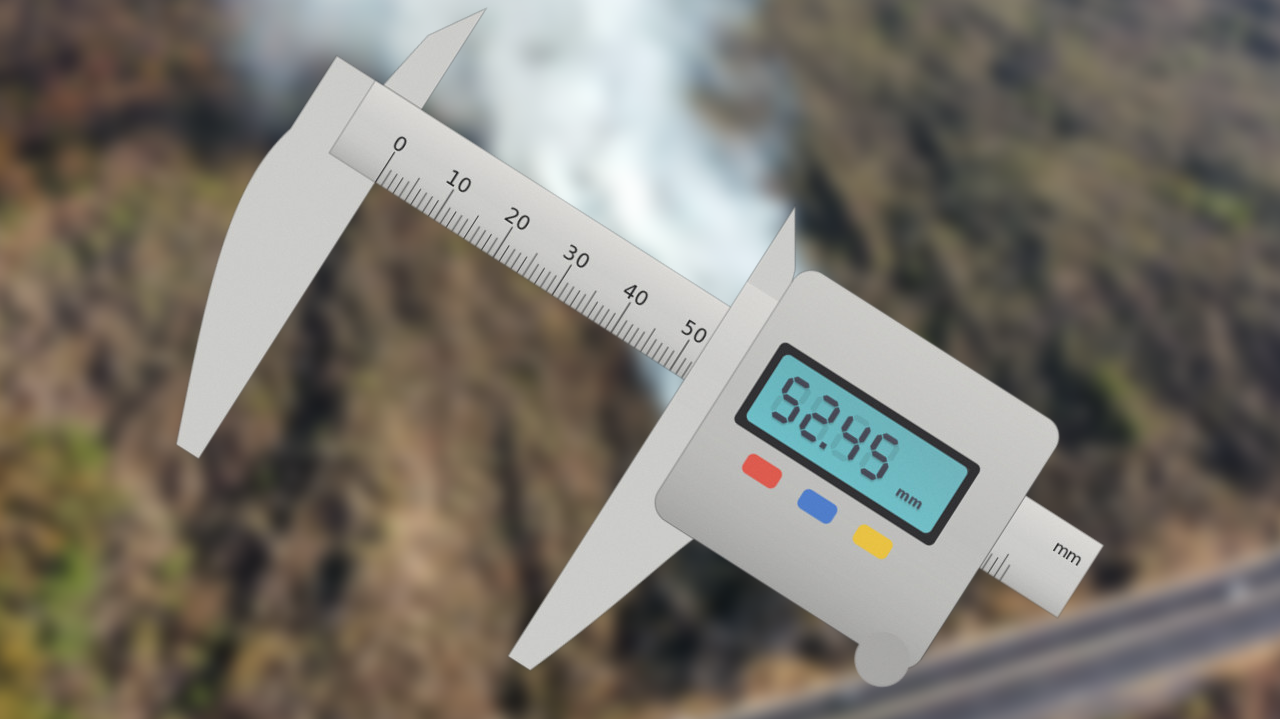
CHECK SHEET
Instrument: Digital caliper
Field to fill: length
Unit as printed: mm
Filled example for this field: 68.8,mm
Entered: 52.45,mm
